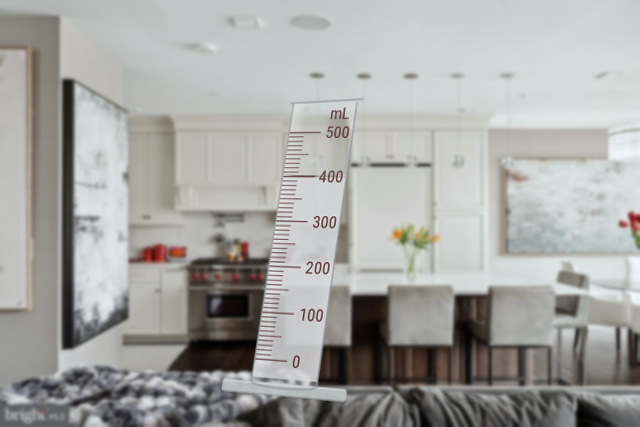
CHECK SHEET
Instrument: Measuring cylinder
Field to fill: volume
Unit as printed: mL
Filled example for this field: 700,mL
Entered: 400,mL
